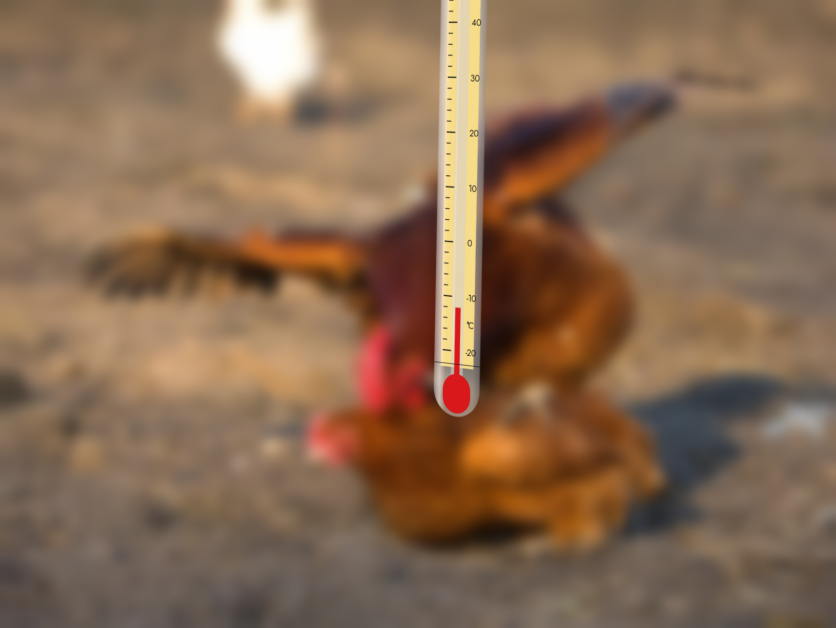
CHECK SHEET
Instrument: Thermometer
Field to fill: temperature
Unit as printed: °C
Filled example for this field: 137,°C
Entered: -12,°C
